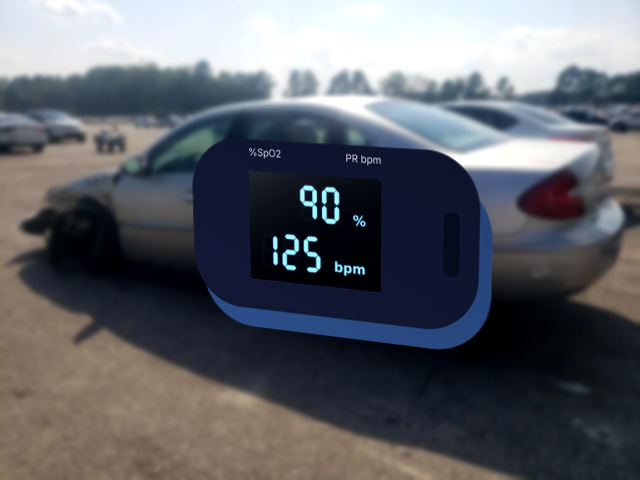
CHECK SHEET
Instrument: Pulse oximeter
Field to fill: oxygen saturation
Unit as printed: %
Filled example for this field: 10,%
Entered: 90,%
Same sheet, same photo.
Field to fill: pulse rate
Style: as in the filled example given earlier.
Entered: 125,bpm
